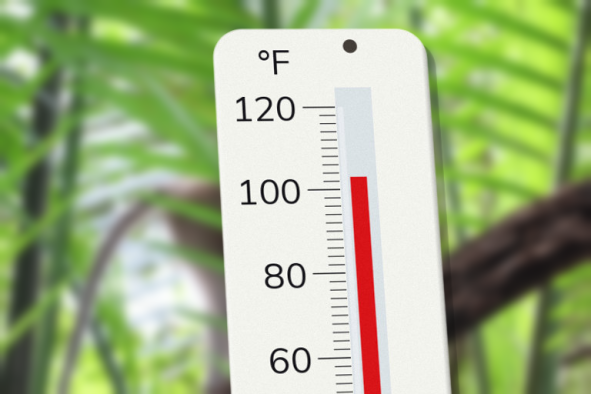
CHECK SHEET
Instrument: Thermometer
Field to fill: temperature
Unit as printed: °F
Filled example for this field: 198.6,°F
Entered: 103,°F
